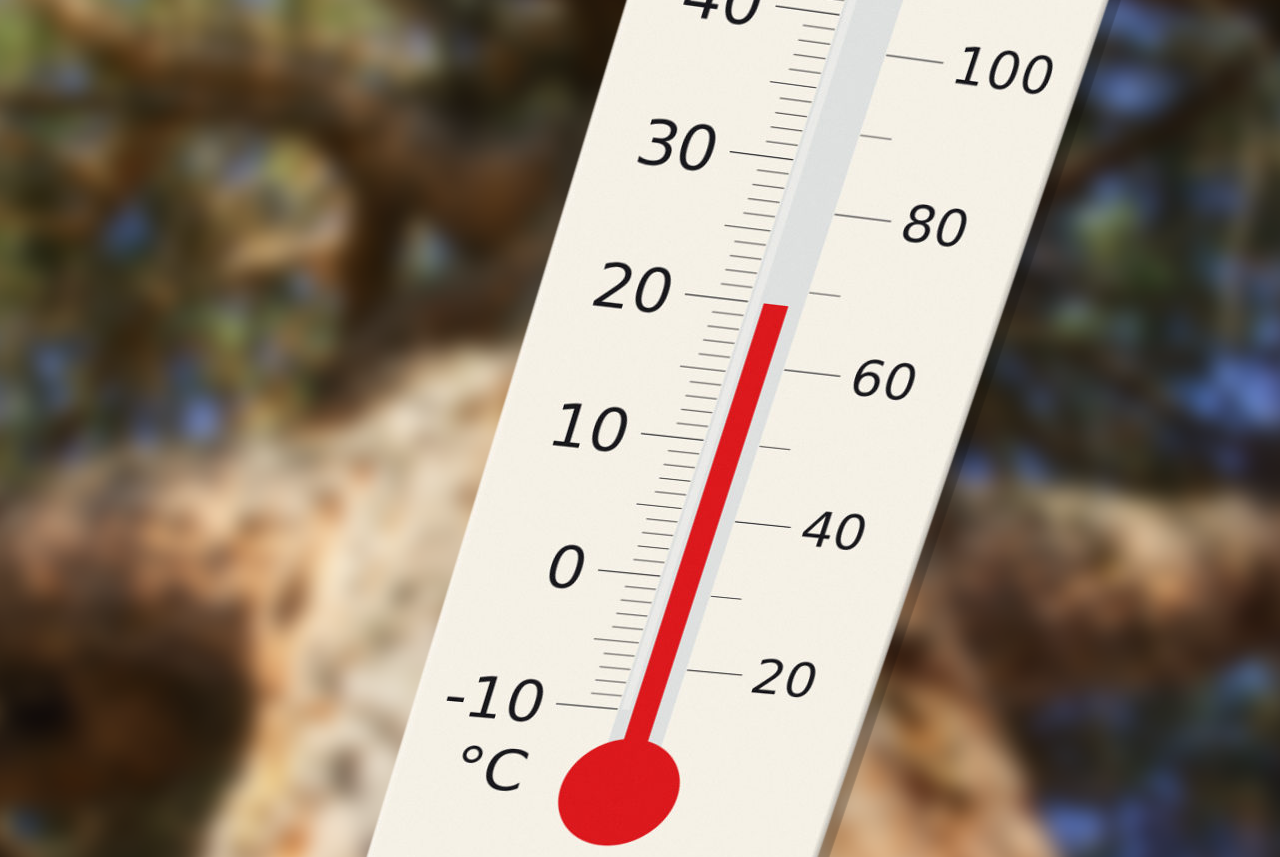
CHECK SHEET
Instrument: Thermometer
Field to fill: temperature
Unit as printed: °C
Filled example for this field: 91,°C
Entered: 20,°C
